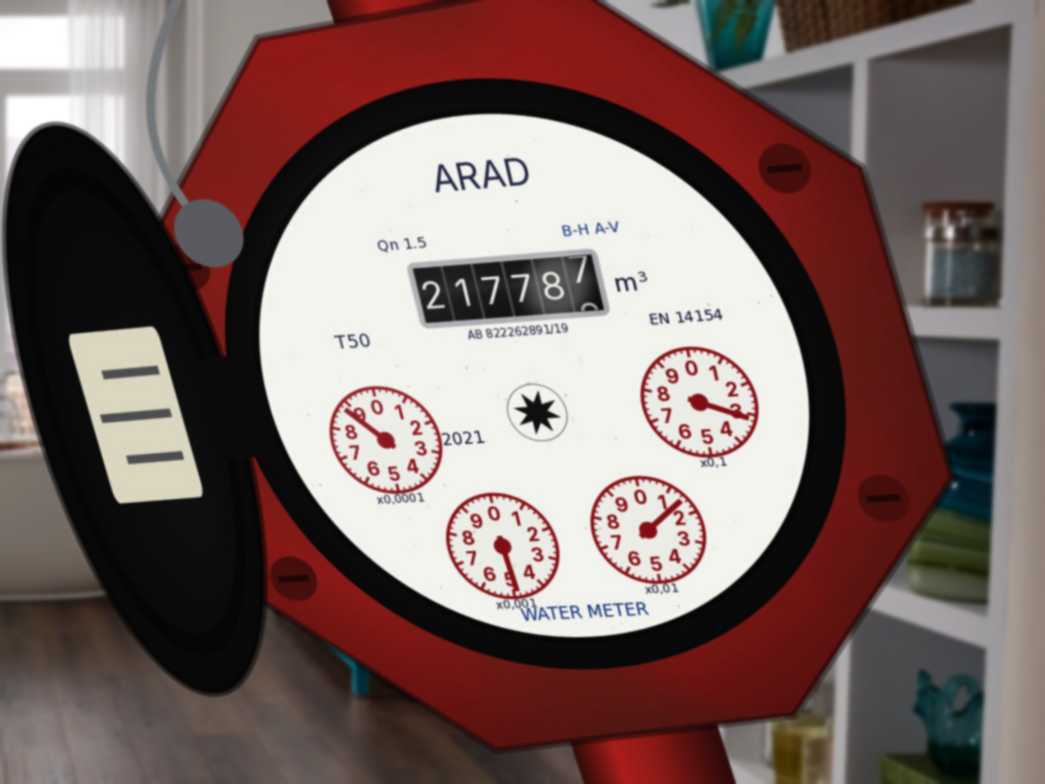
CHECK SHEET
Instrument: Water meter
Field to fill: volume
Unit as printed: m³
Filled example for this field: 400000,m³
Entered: 217787.3148,m³
